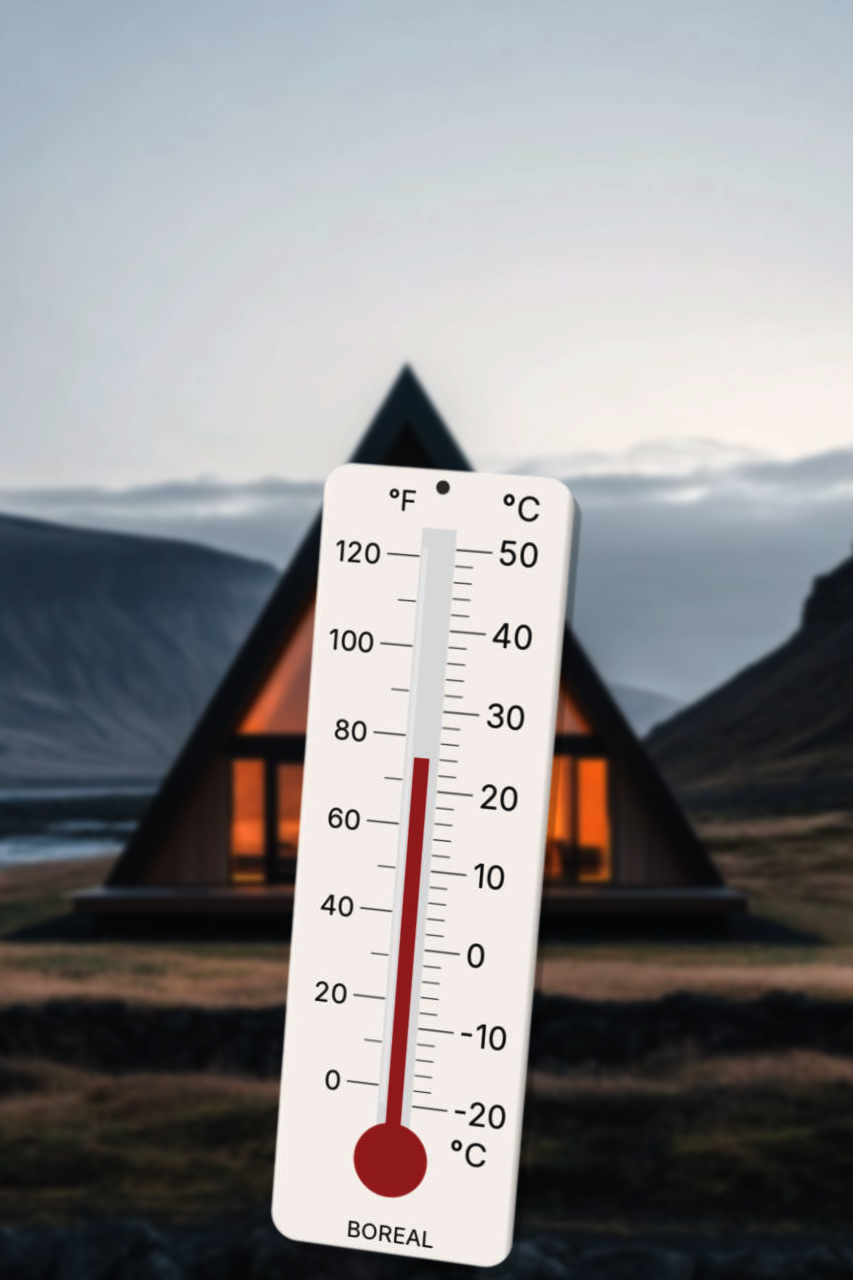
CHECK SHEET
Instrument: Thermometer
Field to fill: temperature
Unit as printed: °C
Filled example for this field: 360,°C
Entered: 24,°C
